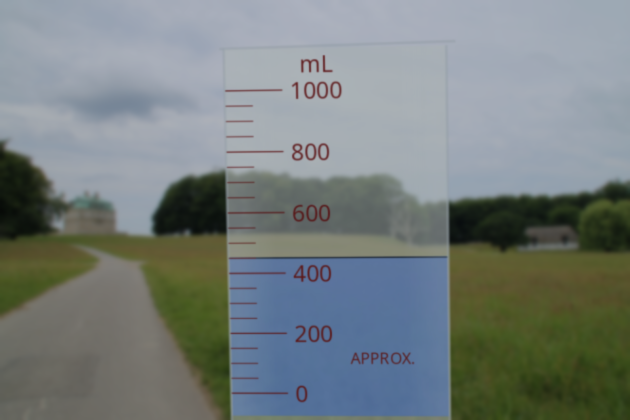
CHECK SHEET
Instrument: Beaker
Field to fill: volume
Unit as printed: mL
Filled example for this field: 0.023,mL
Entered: 450,mL
